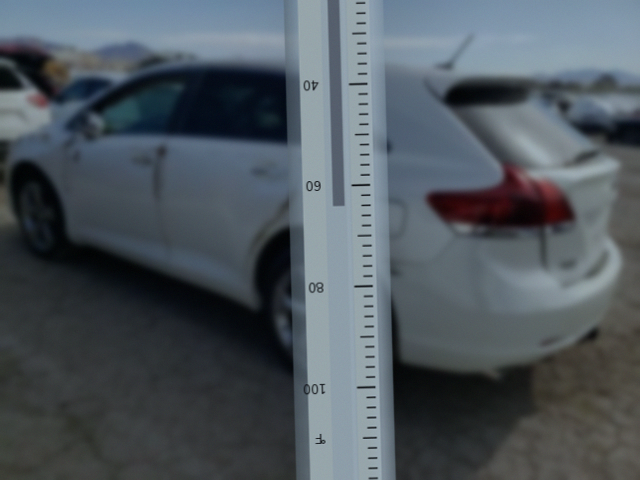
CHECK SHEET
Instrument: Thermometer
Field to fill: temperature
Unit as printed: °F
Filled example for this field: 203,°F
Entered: 64,°F
